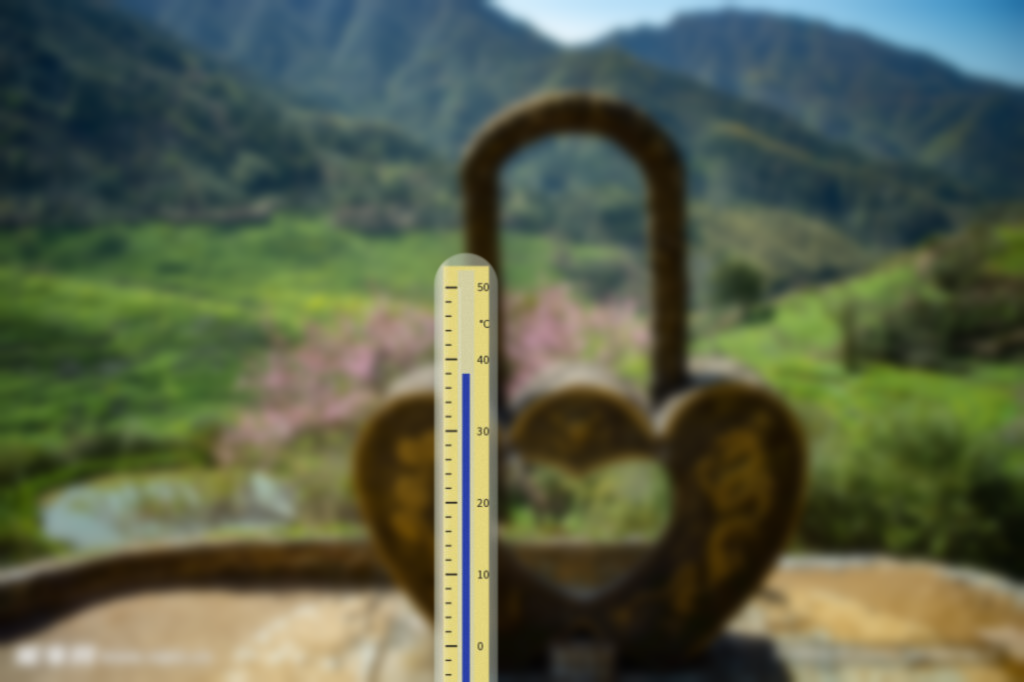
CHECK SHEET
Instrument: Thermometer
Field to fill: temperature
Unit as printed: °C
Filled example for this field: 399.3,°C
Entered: 38,°C
